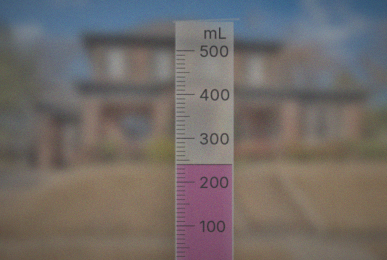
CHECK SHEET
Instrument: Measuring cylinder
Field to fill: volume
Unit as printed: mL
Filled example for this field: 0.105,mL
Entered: 240,mL
